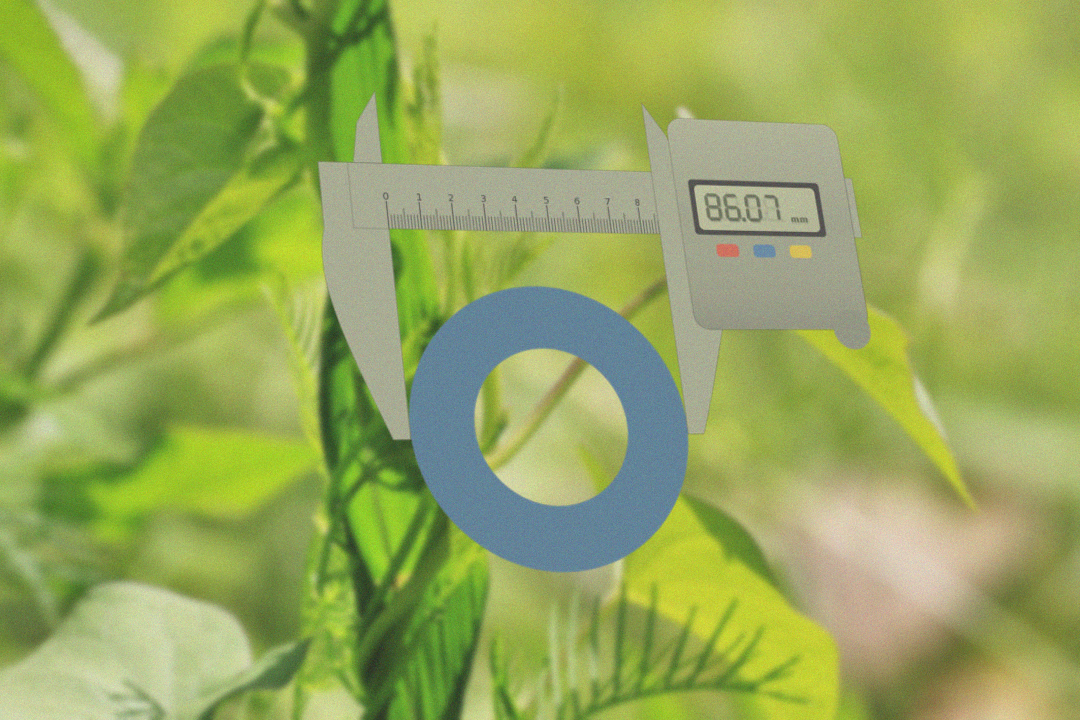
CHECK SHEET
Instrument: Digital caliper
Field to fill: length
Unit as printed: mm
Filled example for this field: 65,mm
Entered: 86.07,mm
